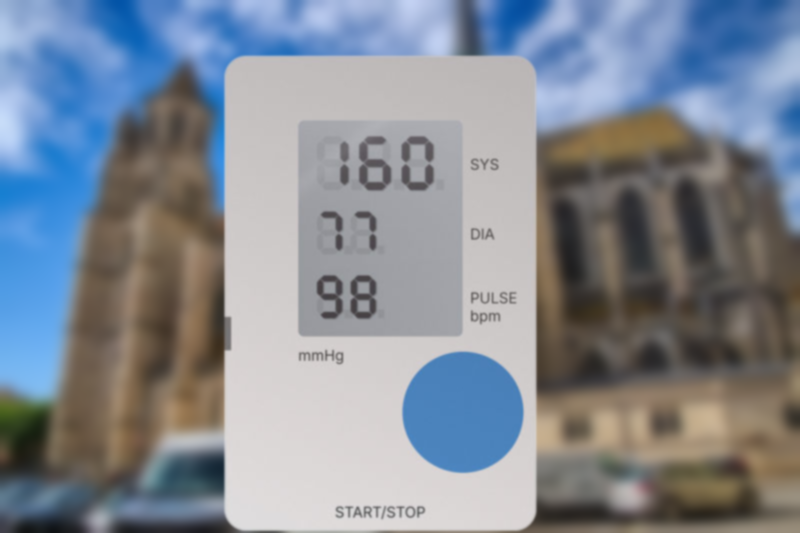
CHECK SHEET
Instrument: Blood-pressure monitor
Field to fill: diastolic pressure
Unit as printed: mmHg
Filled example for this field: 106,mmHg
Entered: 77,mmHg
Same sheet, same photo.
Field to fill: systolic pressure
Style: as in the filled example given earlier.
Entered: 160,mmHg
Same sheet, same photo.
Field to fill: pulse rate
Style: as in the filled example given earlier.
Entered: 98,bpm
